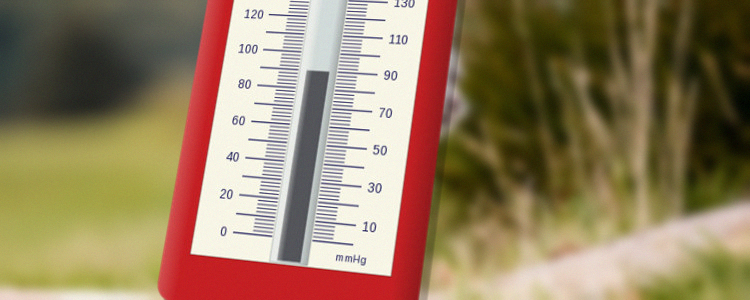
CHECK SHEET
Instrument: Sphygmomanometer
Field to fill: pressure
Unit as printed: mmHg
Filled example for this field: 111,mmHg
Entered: 90,mmHg
